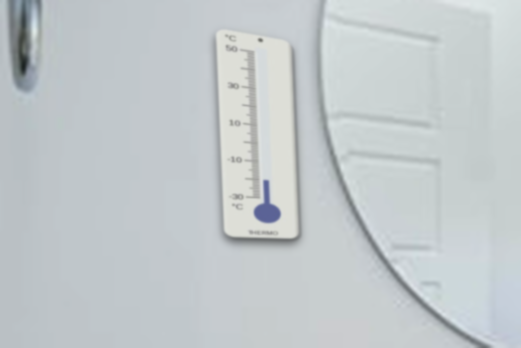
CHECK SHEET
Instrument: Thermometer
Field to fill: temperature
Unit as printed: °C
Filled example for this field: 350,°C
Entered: -20,°C
